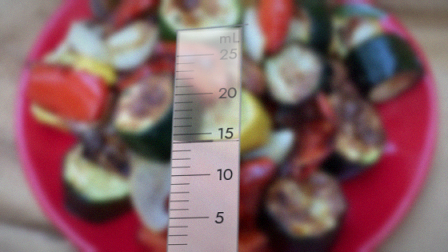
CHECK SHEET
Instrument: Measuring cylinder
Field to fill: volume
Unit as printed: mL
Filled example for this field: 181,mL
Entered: 14,mL
